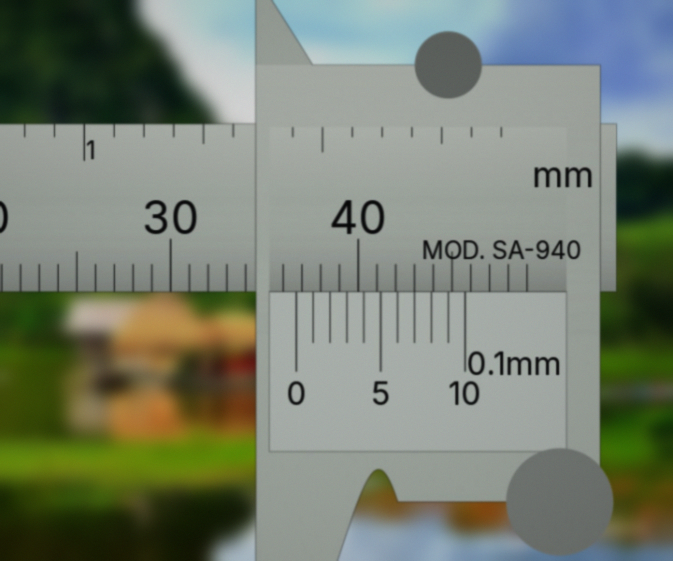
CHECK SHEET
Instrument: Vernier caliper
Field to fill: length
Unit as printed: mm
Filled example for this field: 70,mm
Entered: 36.7,mm
